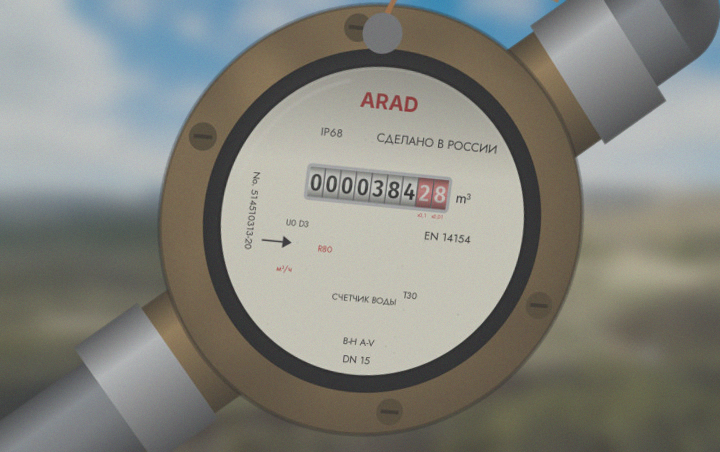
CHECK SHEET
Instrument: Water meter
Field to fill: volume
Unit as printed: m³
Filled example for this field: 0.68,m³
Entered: 384.28,m³
